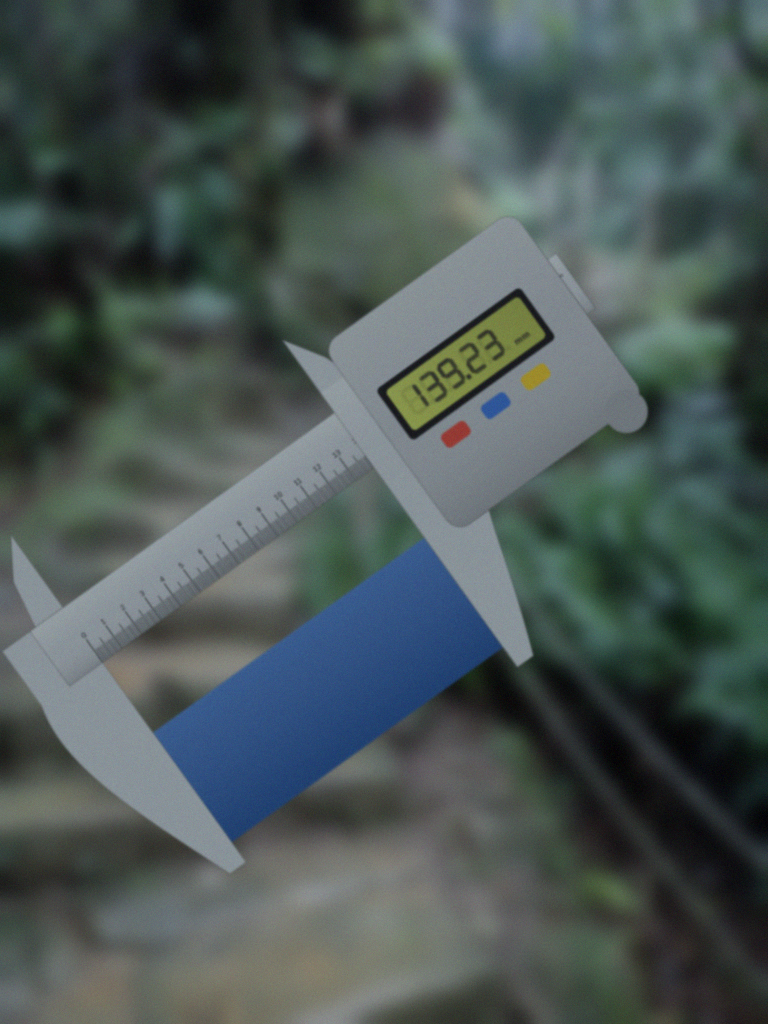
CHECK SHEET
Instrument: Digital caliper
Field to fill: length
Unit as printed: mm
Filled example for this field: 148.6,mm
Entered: 139.23,mm
